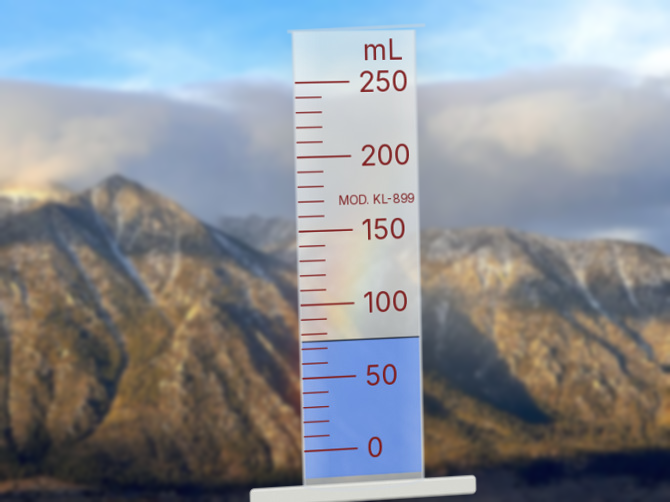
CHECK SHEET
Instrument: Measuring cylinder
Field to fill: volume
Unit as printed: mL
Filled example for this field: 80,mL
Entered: 75,mL
